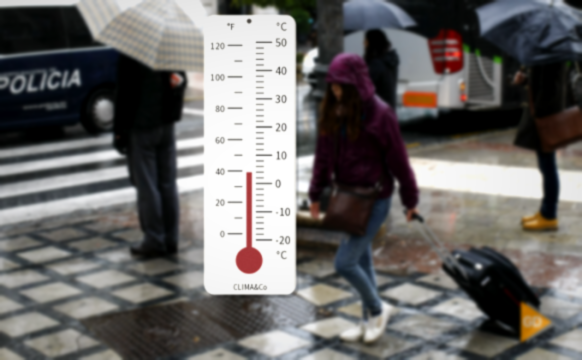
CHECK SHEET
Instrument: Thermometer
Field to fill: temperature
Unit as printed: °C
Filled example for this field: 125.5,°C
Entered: 4,°C
